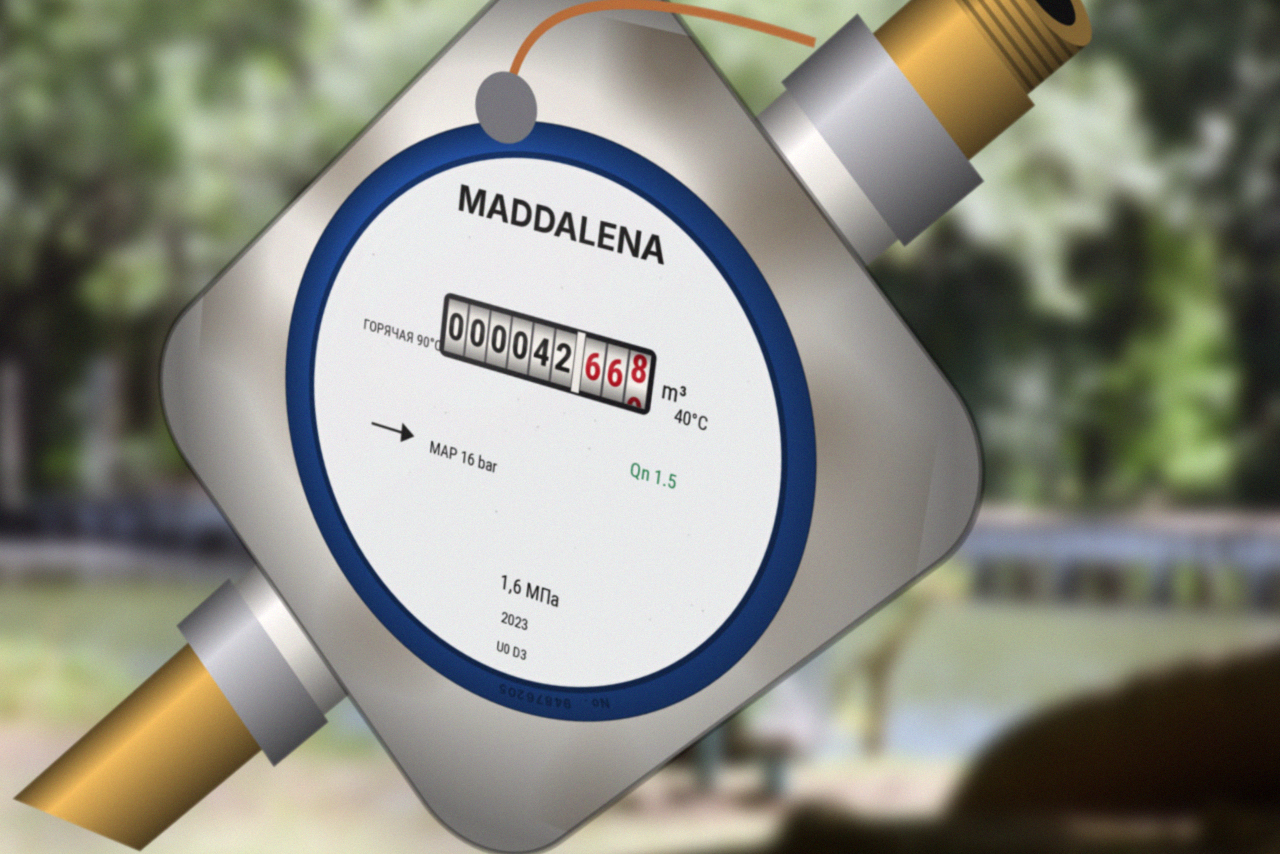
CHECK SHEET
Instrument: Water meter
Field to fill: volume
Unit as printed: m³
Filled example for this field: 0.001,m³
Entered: 42.668,m³
